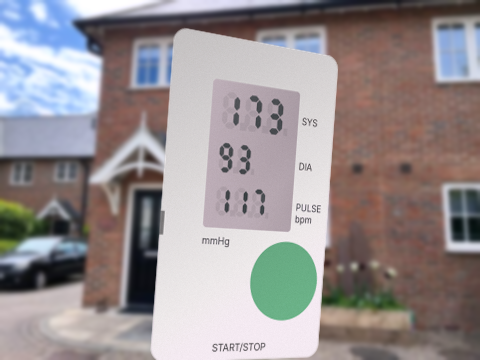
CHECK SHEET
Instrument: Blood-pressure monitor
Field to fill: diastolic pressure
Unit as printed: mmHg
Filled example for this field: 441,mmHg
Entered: 93,mmHg
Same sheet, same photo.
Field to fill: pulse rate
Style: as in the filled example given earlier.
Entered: 117,bpm
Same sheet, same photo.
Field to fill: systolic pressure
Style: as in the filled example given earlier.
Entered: 173,mmHg
